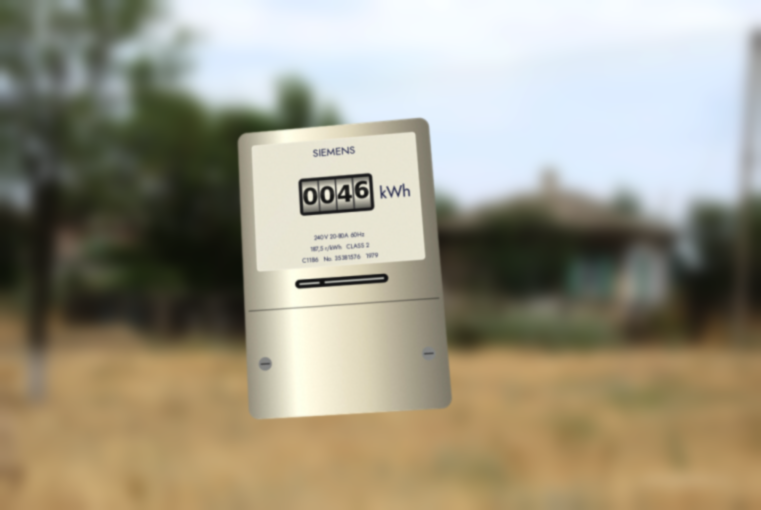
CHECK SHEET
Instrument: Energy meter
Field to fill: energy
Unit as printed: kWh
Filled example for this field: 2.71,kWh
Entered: 46,kWh
